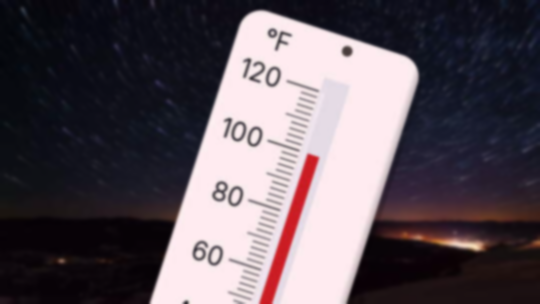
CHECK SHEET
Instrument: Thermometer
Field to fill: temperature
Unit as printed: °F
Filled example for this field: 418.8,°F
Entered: 100,°F
